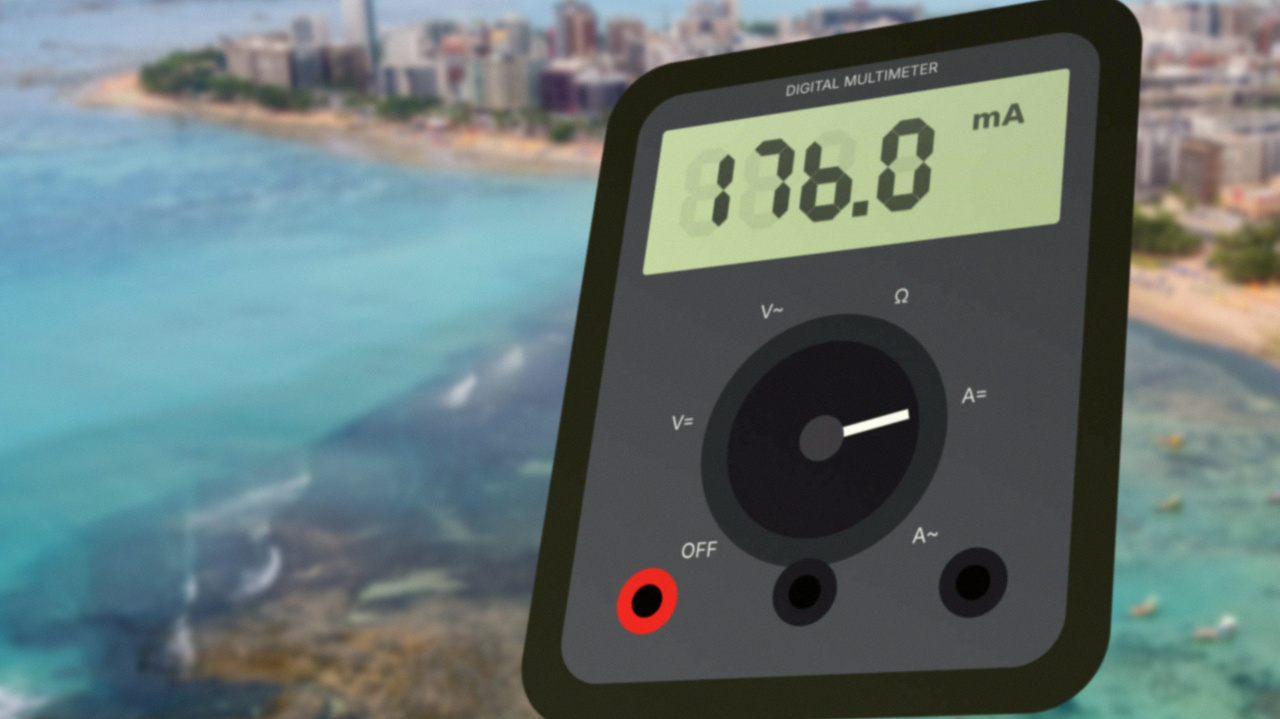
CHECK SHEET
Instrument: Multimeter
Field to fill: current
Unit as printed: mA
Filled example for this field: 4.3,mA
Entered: 176.0,mA
